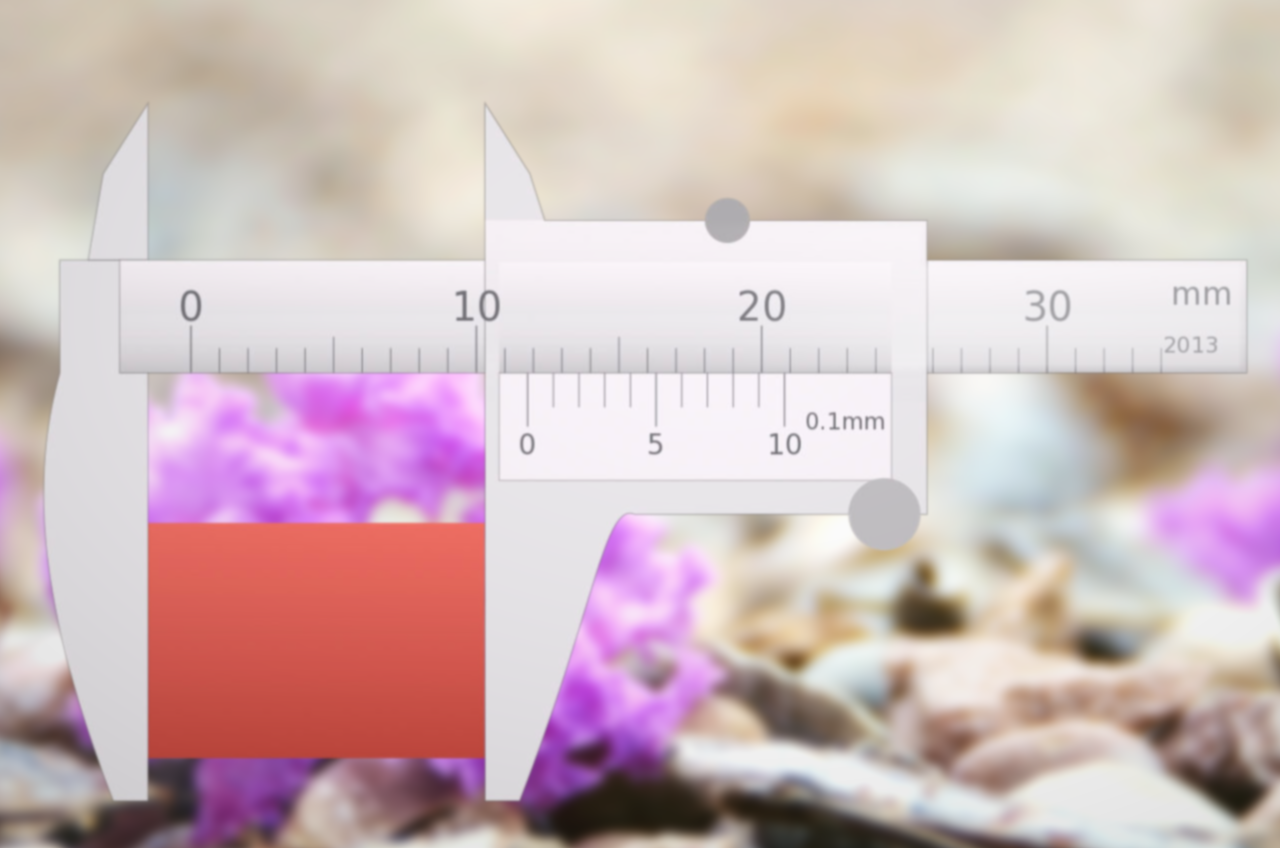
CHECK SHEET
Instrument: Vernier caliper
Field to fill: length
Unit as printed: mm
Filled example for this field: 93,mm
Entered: 11.8,mm
